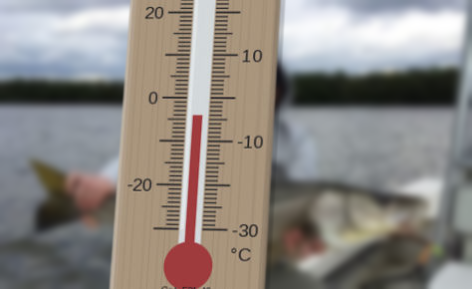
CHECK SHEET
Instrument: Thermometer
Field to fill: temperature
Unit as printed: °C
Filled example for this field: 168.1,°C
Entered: -4,°C
